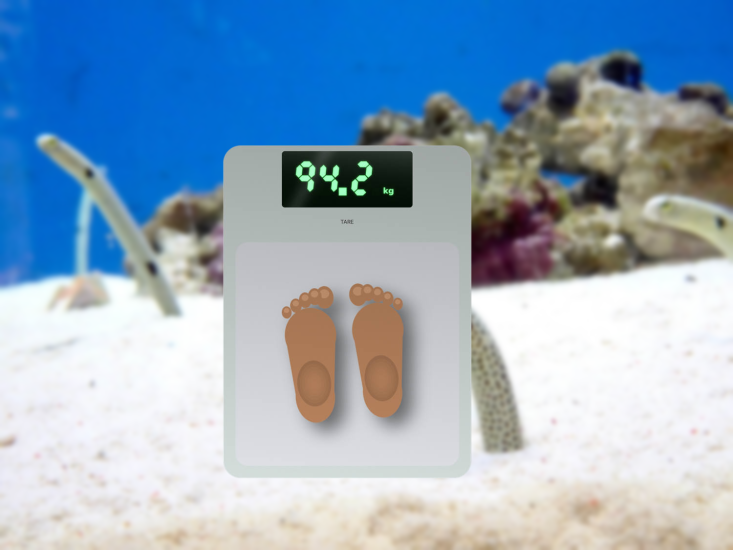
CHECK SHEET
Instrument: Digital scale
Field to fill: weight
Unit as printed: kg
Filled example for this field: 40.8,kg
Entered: 94.2,kg
